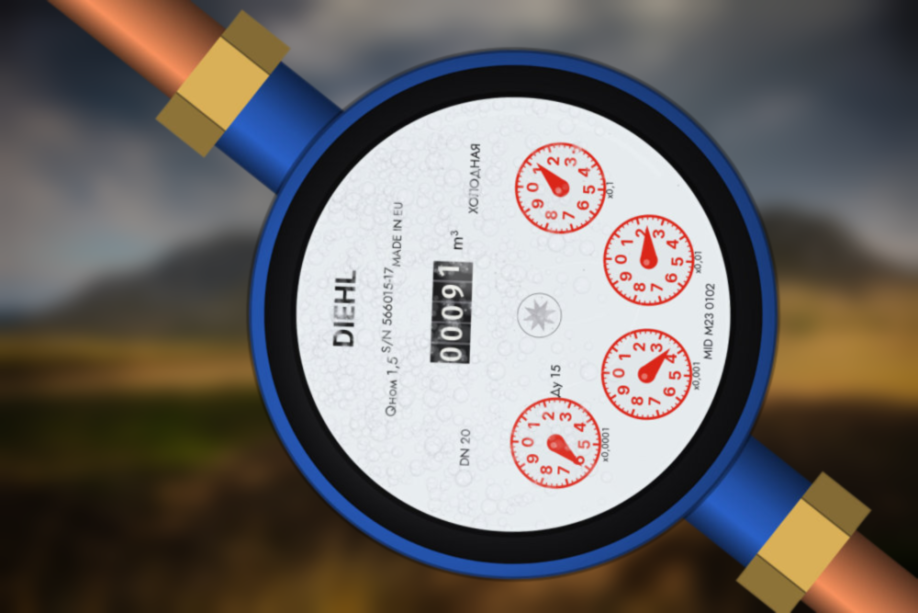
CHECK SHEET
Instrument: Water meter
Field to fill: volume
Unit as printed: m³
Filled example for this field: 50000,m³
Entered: 91.1236,m³
